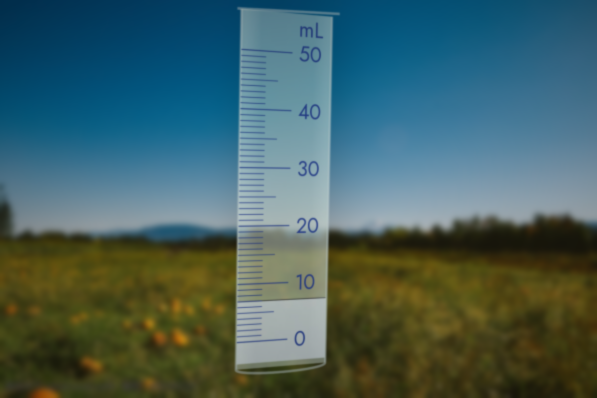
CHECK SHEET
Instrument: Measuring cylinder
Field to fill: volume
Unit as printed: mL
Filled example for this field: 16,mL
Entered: 7,mL
